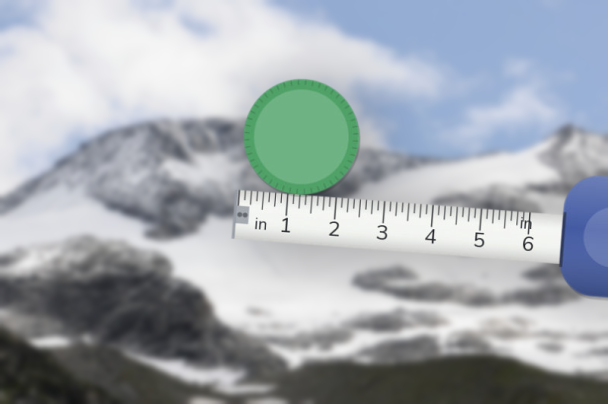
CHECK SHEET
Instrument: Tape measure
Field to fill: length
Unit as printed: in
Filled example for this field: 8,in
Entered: 2.375,in
